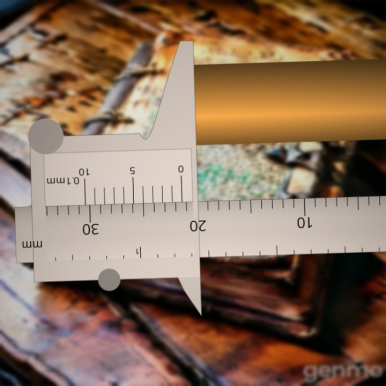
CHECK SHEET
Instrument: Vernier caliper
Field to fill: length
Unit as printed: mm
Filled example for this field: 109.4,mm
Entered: 21.4,mm
